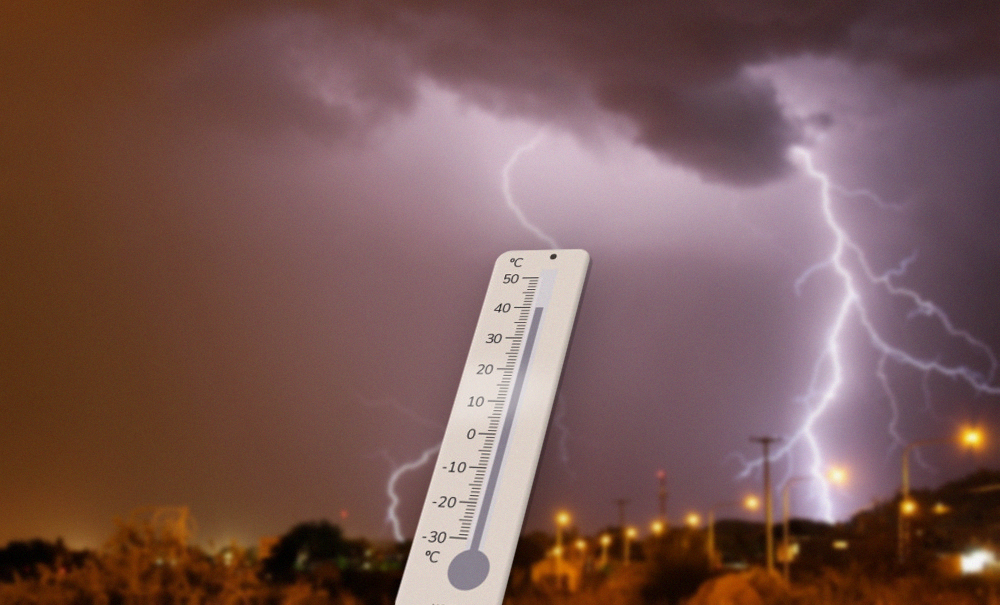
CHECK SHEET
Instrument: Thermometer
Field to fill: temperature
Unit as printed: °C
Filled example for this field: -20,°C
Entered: 40,°C
